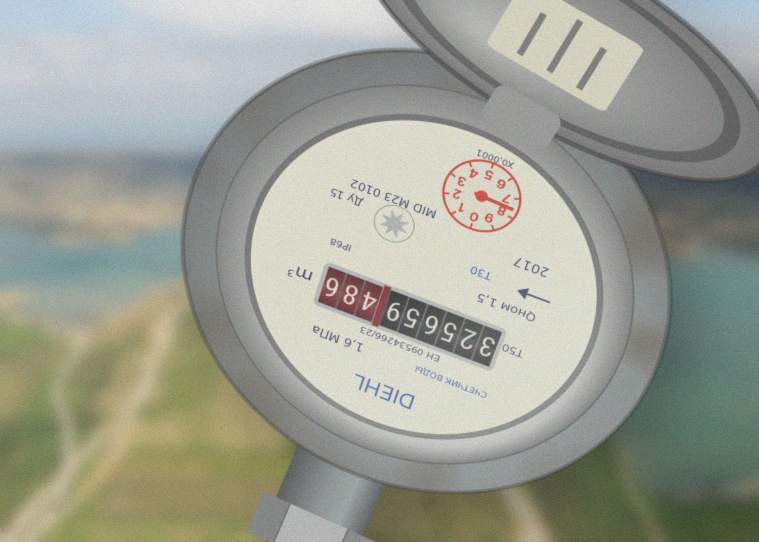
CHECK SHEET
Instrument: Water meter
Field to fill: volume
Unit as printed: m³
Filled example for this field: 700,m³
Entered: 325659.4867,m³
